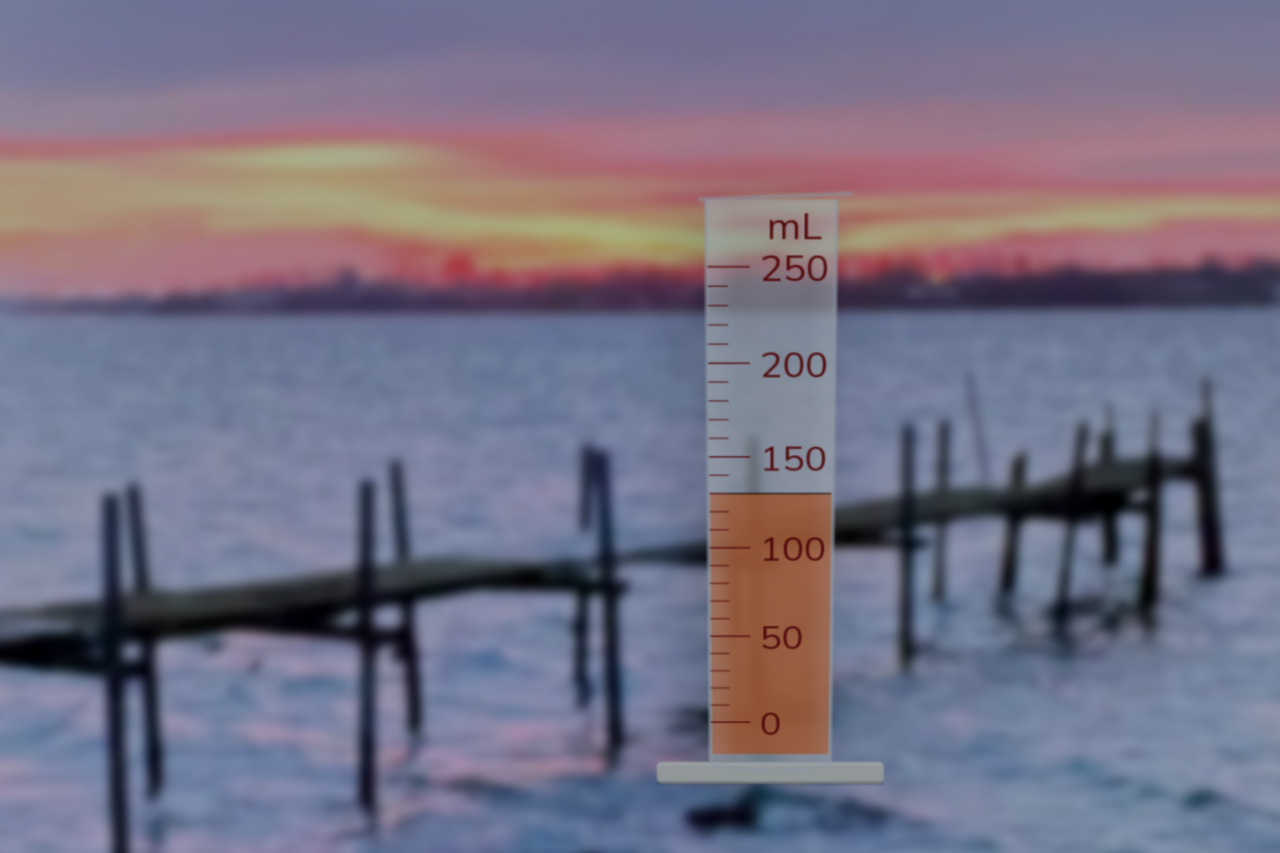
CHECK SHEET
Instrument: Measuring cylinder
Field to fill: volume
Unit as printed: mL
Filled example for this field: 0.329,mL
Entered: 130,mL
